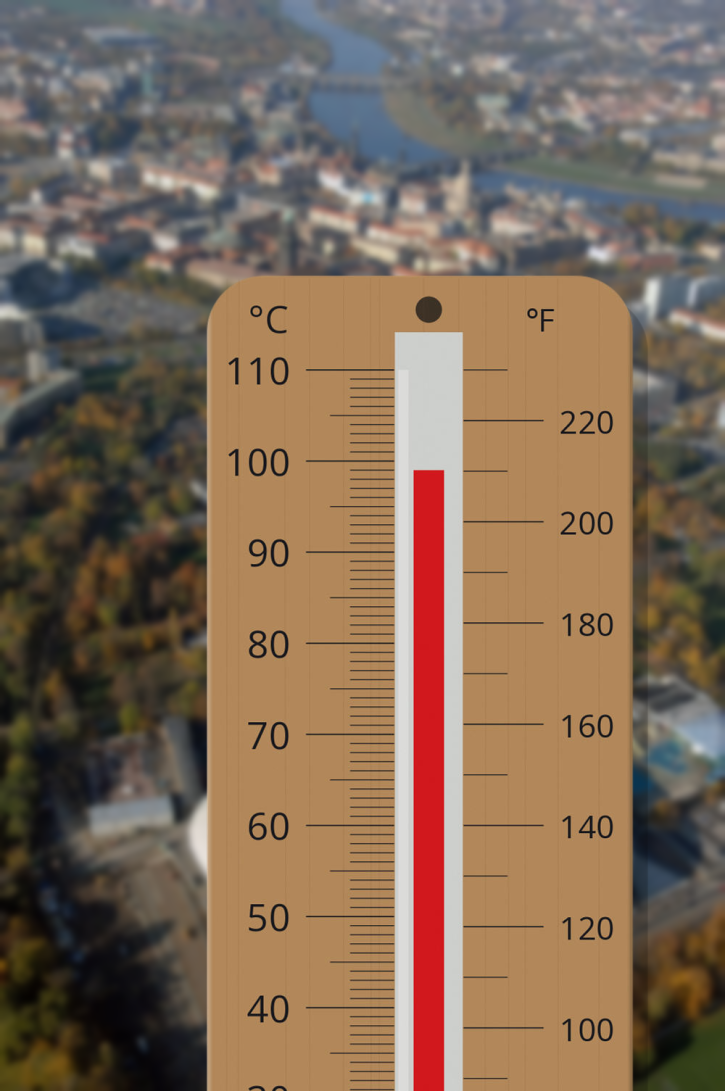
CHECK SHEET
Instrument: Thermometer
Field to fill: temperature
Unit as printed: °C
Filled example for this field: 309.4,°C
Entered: 99,°C
